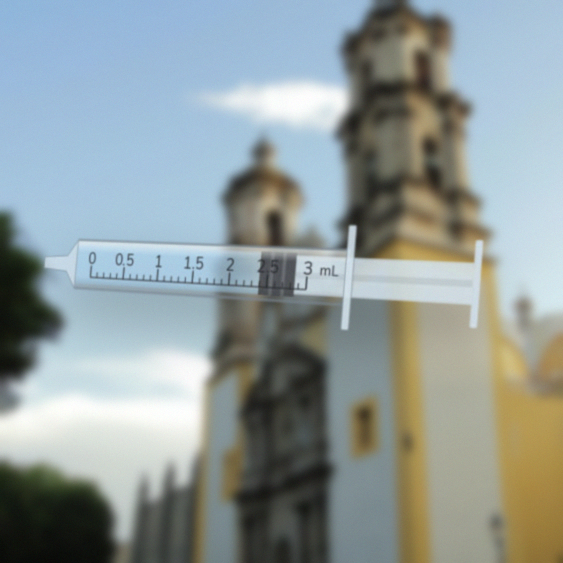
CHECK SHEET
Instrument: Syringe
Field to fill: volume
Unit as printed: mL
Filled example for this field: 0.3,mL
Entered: 2.4,mL
